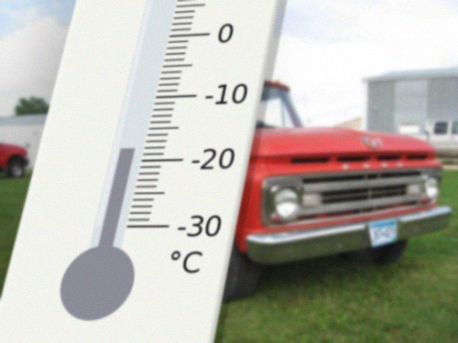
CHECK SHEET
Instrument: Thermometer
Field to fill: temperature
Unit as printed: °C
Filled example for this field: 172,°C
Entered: -18,°C
